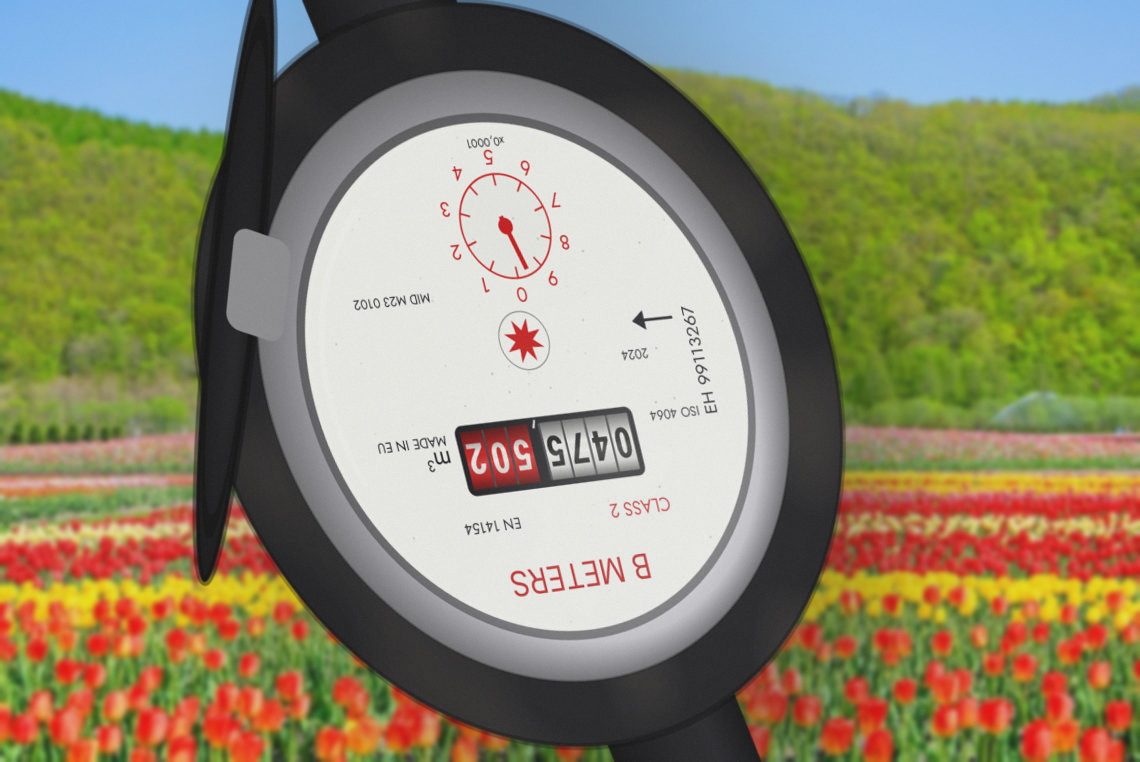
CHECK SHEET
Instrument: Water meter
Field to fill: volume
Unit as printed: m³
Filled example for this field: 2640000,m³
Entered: 475.5019,m³
